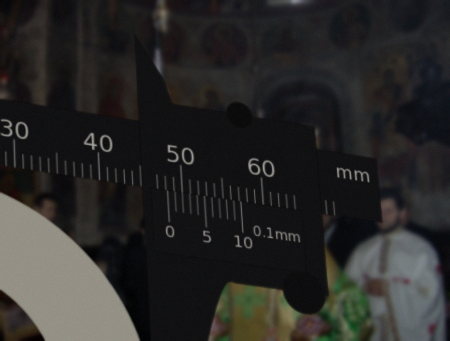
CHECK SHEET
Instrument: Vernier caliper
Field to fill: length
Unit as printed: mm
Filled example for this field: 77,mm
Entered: 48.2,mm
